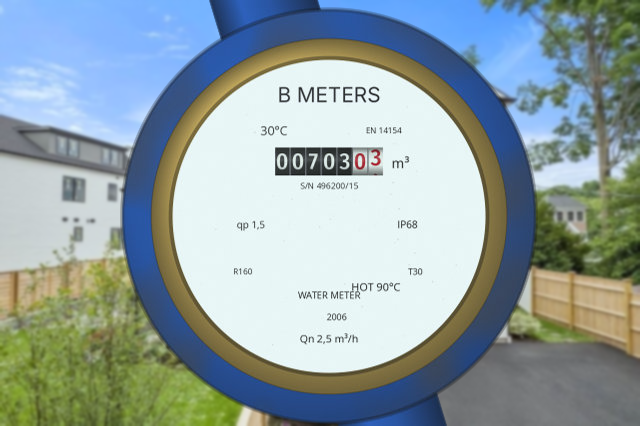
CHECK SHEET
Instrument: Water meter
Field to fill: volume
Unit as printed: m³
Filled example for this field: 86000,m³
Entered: 703.03,m³
